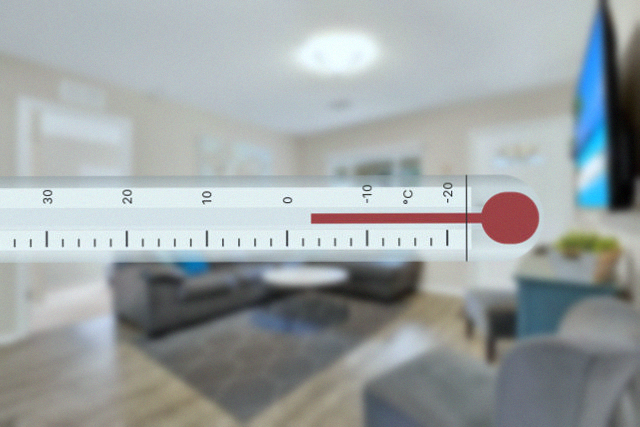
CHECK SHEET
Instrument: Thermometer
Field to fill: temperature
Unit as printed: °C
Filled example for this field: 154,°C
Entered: -3,°C
